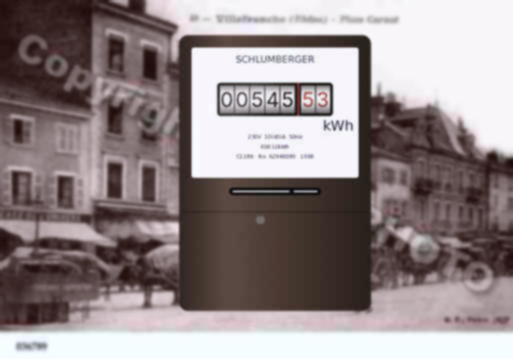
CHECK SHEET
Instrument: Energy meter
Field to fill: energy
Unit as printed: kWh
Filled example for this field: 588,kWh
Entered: 545.53,kWh
